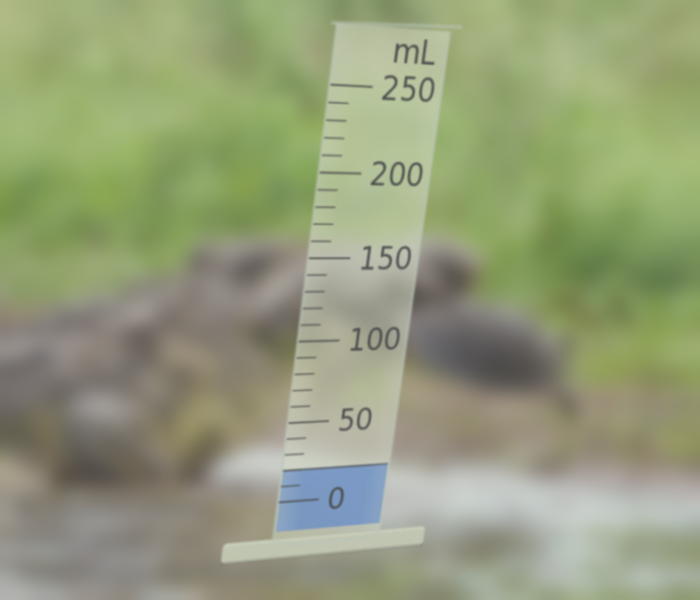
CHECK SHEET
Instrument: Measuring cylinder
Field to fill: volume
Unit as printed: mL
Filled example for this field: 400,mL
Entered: 20,mL
